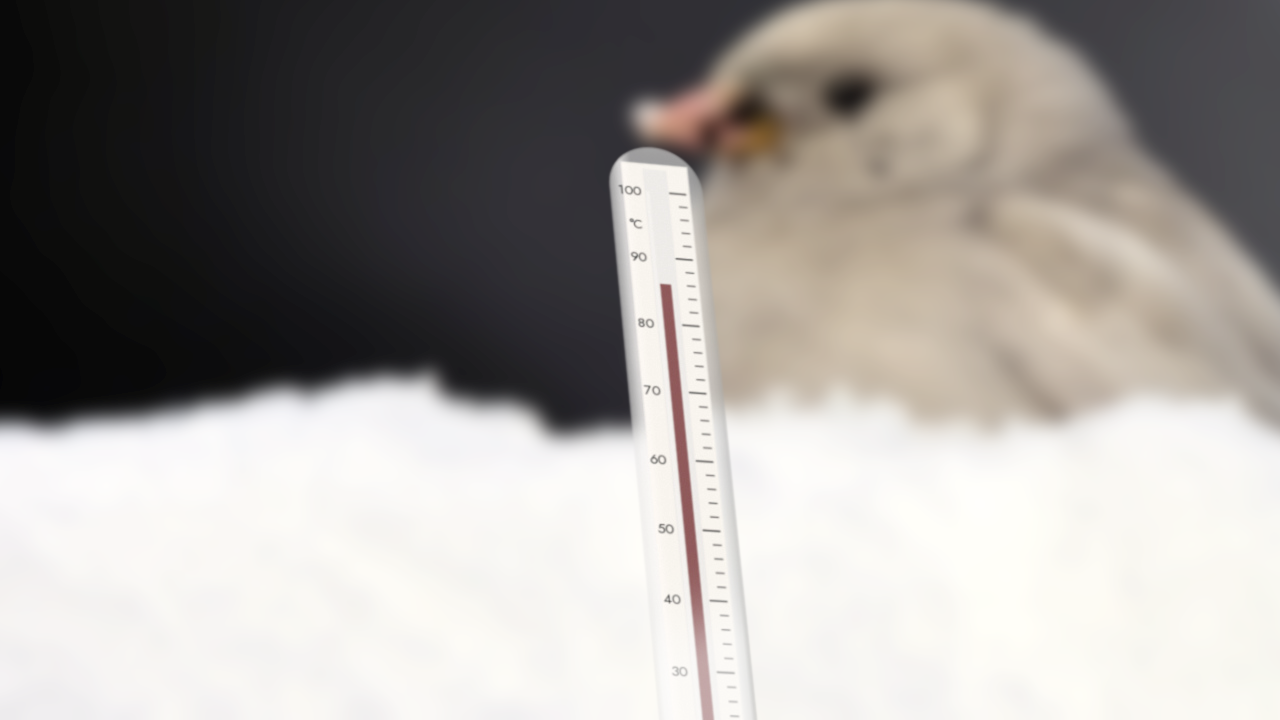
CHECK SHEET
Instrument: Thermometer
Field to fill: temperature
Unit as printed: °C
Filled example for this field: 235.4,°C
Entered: 86,°C
